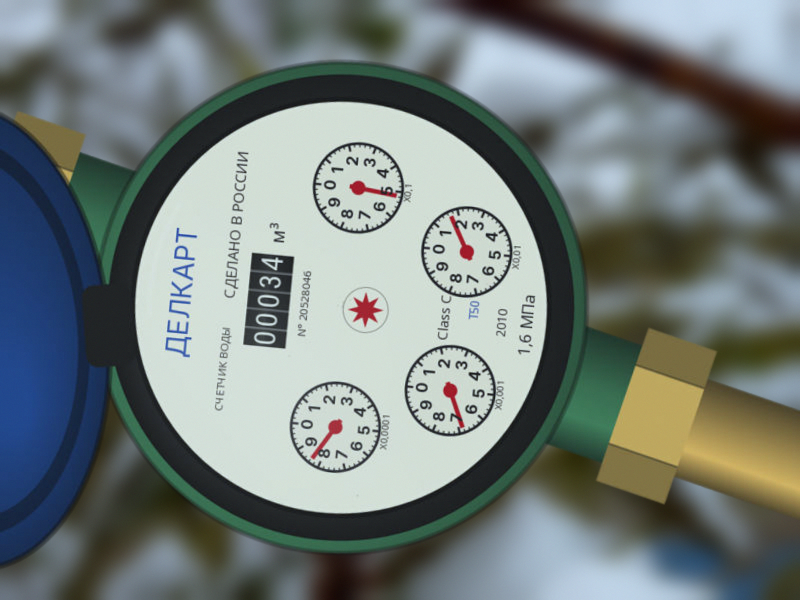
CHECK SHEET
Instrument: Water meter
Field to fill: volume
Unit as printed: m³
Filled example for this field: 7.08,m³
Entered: 34.5168,m³
